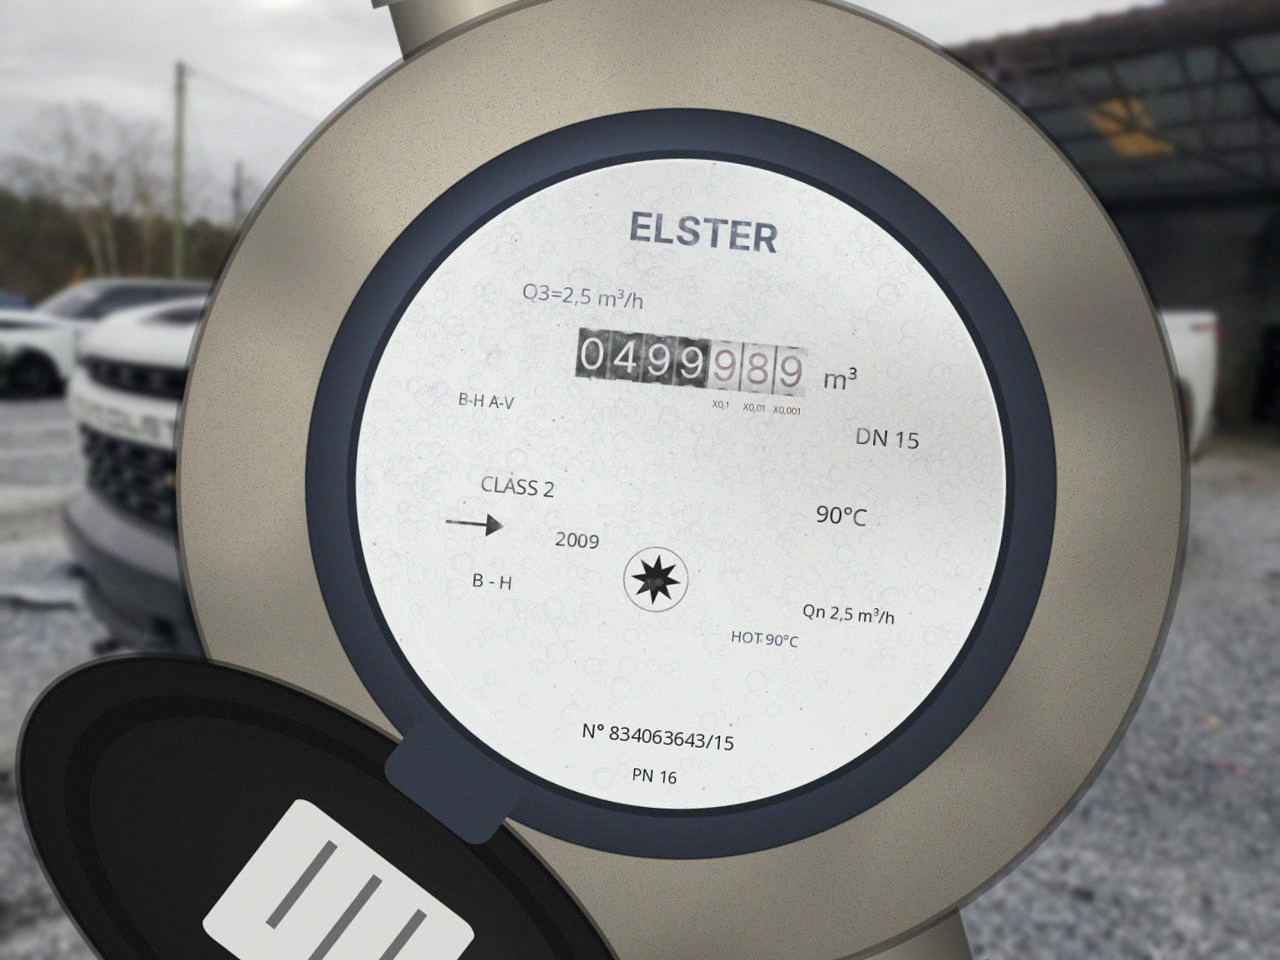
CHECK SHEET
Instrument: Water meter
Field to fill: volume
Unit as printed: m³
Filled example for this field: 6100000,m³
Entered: 499.989,m³
